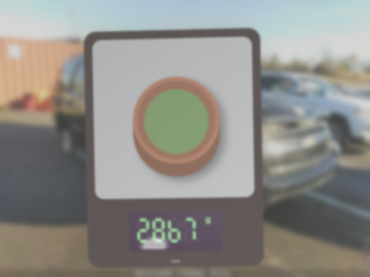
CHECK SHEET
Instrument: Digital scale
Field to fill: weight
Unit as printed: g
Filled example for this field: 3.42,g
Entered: 2867,g
